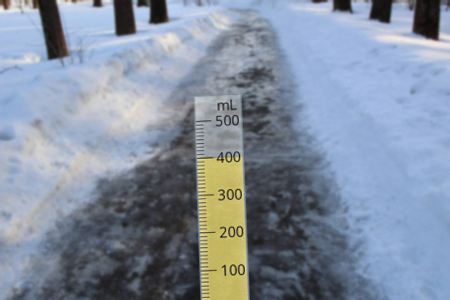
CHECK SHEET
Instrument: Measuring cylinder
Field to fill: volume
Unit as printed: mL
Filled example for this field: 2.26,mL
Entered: 400,mL
